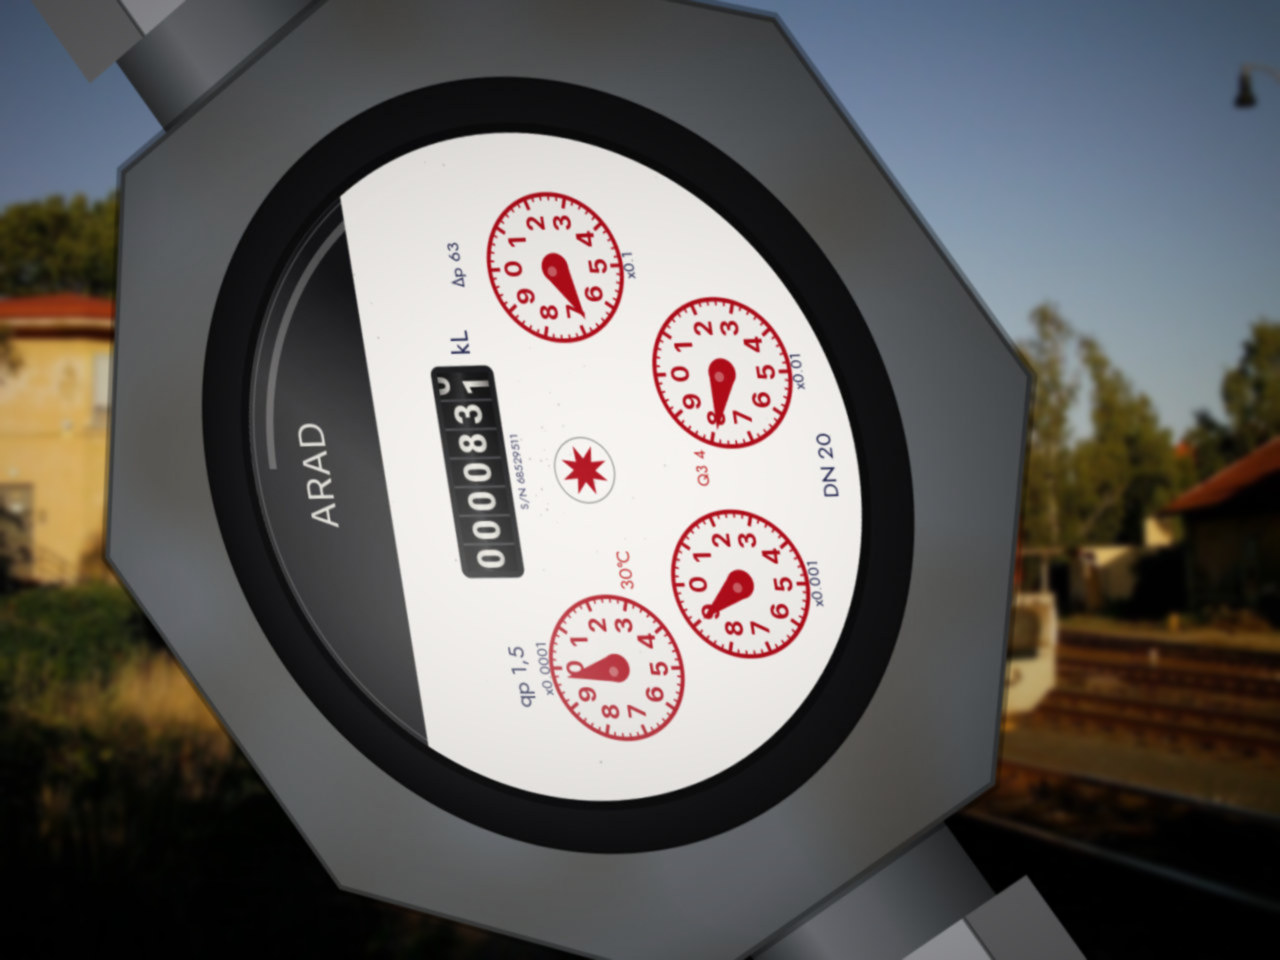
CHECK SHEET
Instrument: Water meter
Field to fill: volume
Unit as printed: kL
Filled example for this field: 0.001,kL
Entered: 830.6789,kL
